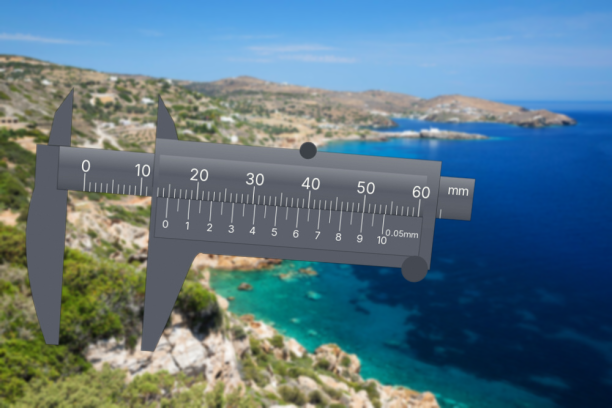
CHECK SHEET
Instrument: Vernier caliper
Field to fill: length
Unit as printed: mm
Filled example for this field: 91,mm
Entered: 14.8,mm
